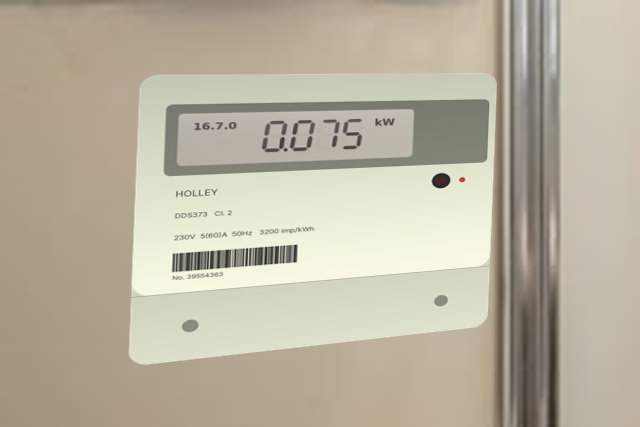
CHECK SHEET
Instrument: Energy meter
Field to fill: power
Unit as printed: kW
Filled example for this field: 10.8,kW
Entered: 0.075,kW
